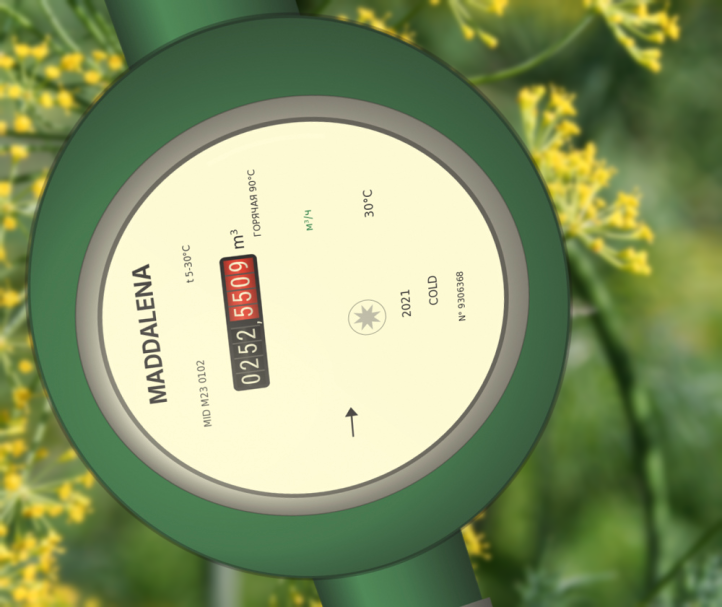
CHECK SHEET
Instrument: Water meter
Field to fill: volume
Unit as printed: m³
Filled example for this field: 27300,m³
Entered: 252.5509,m³
